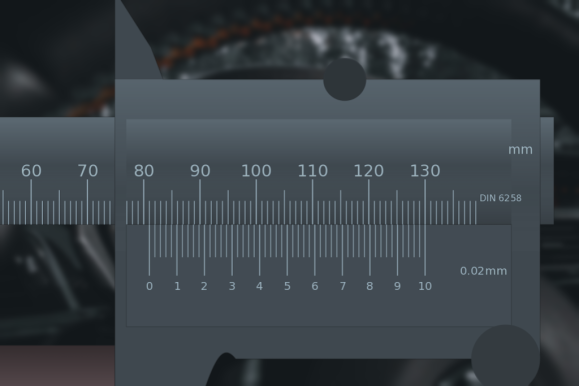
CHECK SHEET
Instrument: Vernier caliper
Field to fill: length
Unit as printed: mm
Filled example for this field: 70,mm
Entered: 81.0,mm
